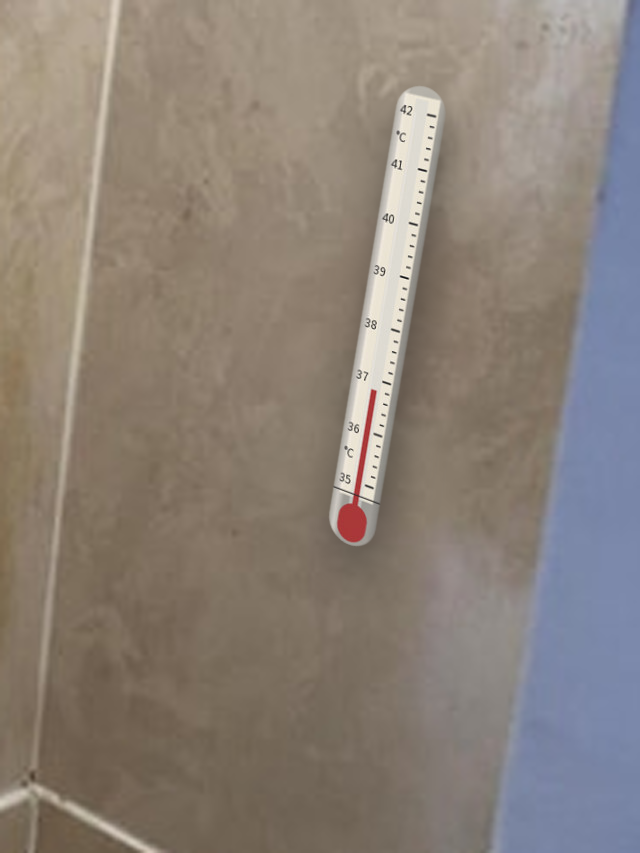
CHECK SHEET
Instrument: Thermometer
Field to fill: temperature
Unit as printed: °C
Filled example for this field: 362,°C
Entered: 36.8,°C
